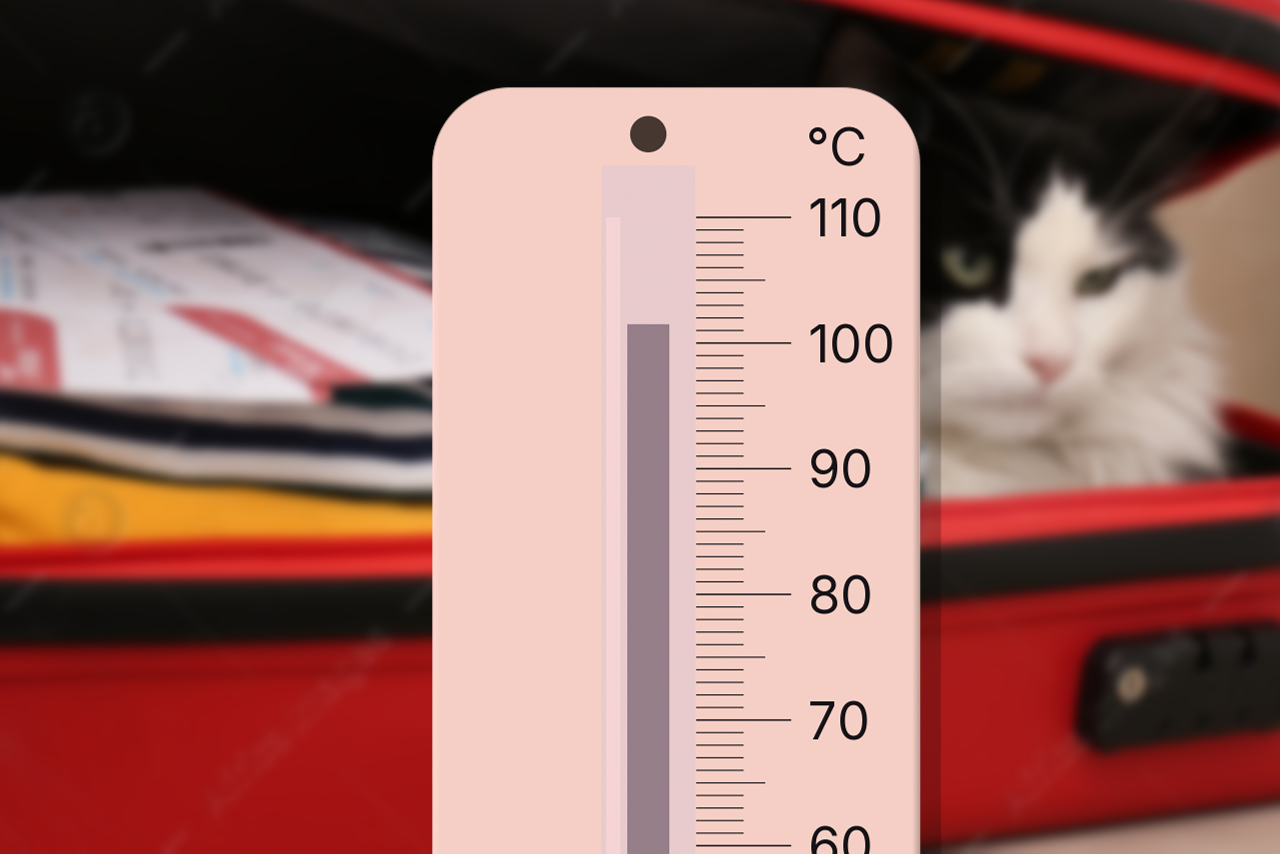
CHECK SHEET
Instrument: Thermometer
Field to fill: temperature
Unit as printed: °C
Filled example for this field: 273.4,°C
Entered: 101.5,°C
